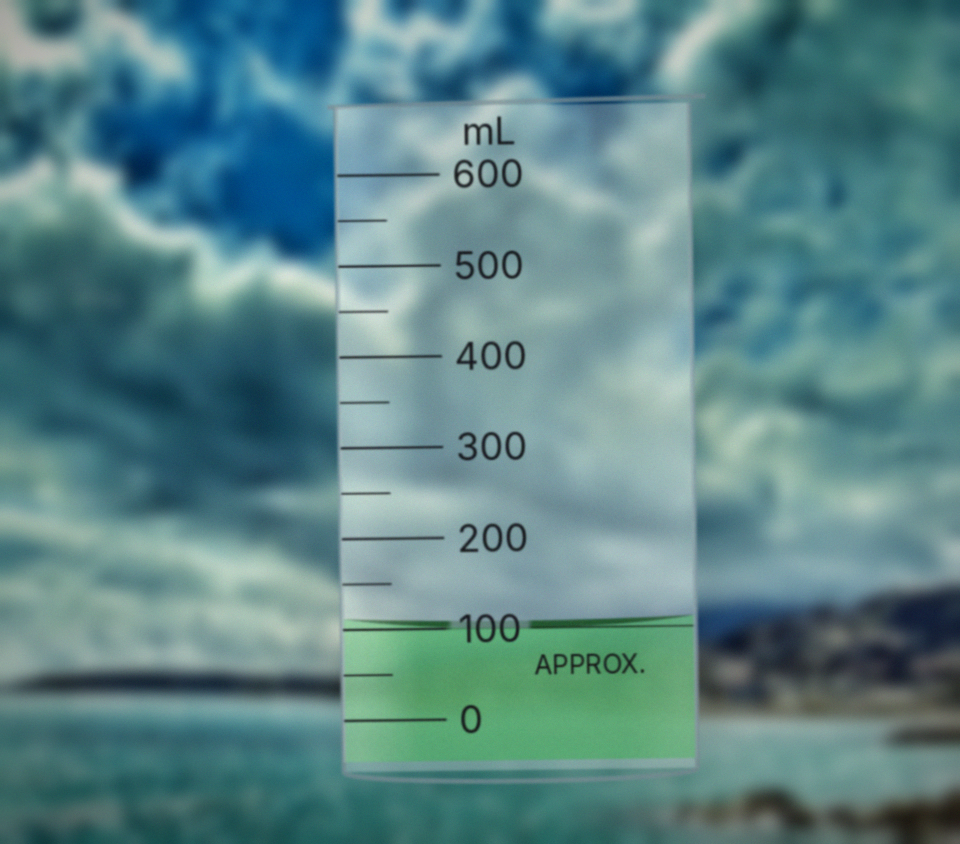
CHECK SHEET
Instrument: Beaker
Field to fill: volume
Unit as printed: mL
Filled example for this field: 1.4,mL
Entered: 100,mL
